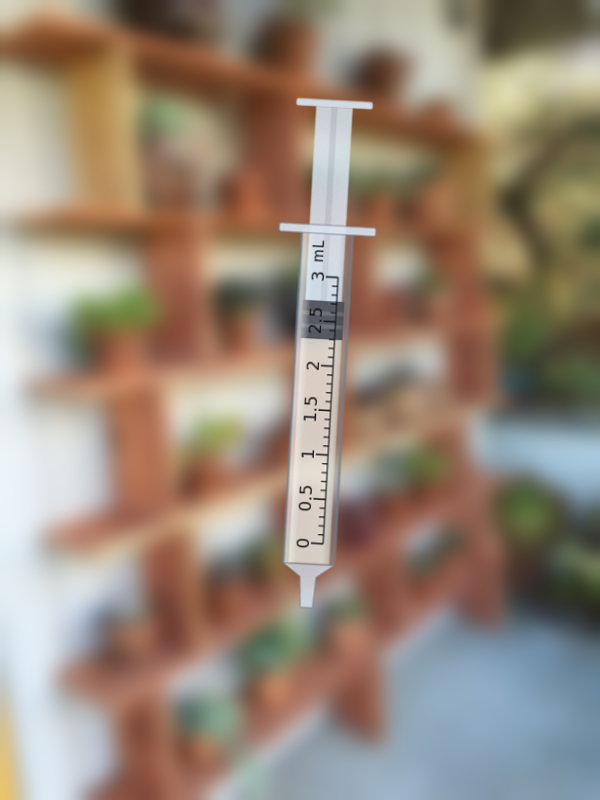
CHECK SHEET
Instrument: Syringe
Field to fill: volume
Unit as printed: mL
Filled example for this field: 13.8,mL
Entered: 2.3,mL
